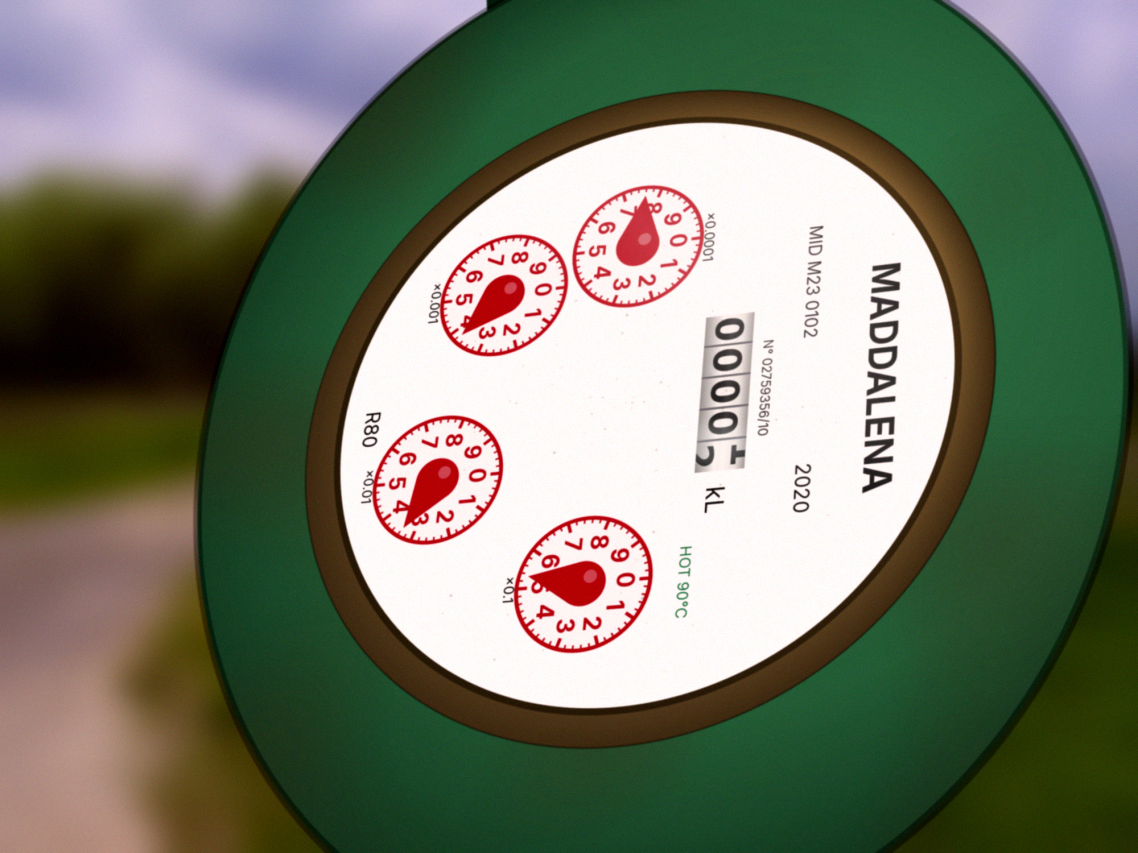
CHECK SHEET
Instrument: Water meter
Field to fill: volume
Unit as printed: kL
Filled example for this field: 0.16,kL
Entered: 1.5337,kL
